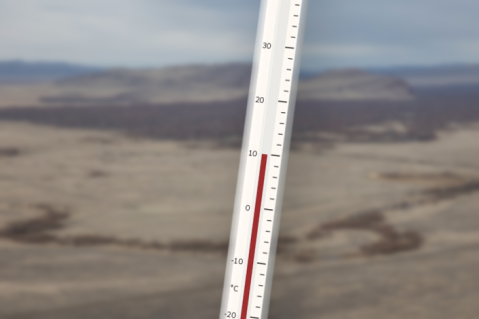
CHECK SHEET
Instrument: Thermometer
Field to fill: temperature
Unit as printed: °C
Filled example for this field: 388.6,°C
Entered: 10,°C
